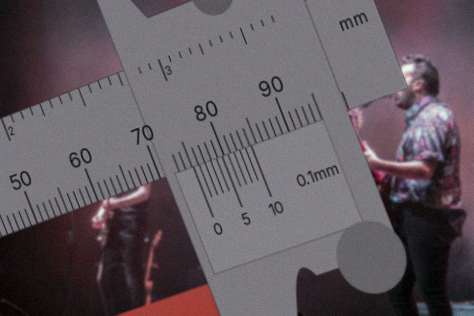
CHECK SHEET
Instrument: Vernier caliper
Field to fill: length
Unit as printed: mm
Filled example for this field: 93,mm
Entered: 75.2,mm
